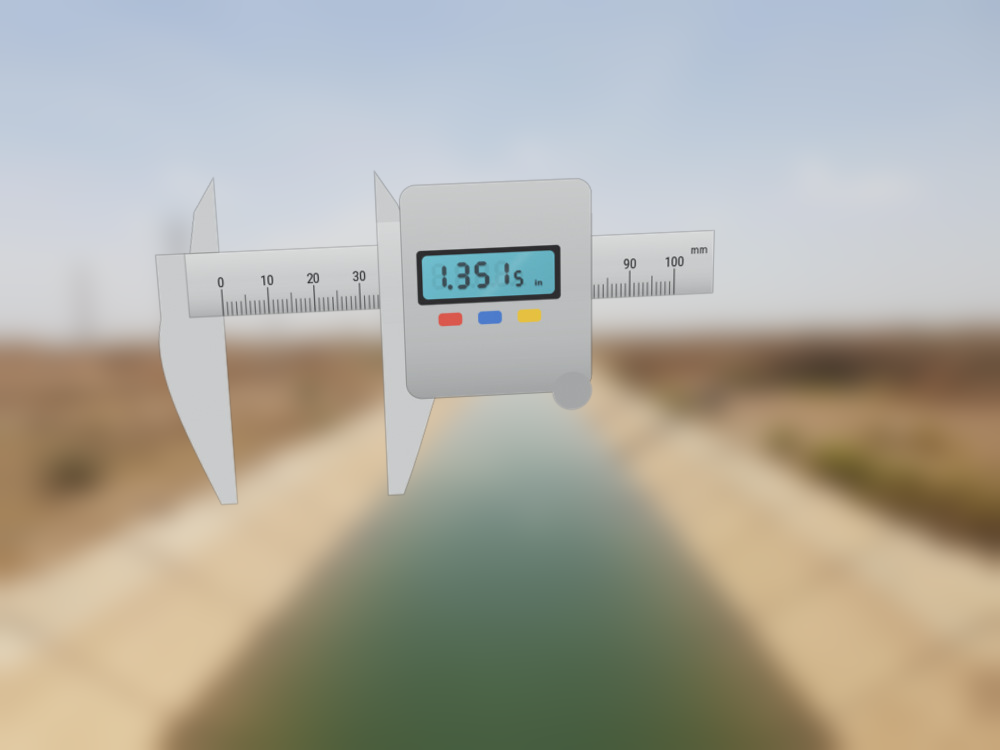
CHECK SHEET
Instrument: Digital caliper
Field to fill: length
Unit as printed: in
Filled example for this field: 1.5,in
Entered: 1.3515,in
